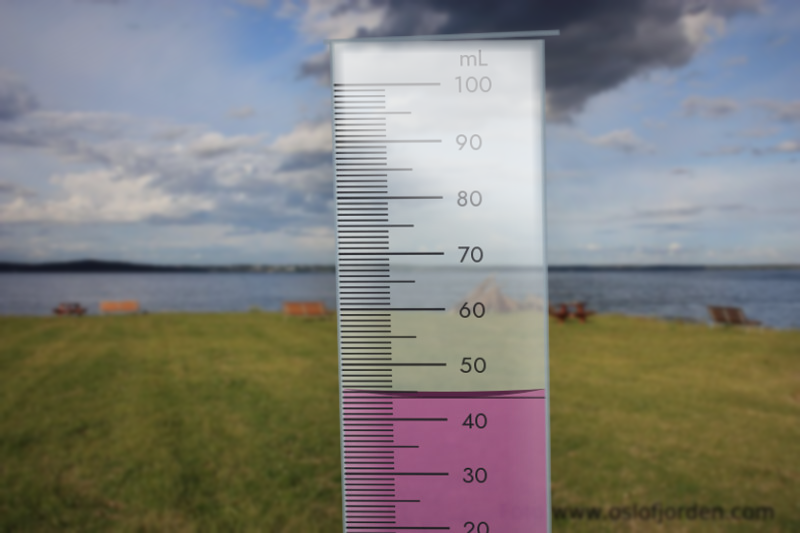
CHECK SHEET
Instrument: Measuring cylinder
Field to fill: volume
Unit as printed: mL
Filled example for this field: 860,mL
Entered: 44,mL
